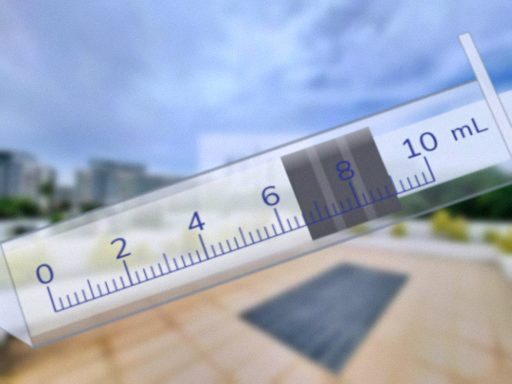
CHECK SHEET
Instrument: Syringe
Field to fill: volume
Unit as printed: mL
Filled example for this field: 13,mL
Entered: 6.6,mL
